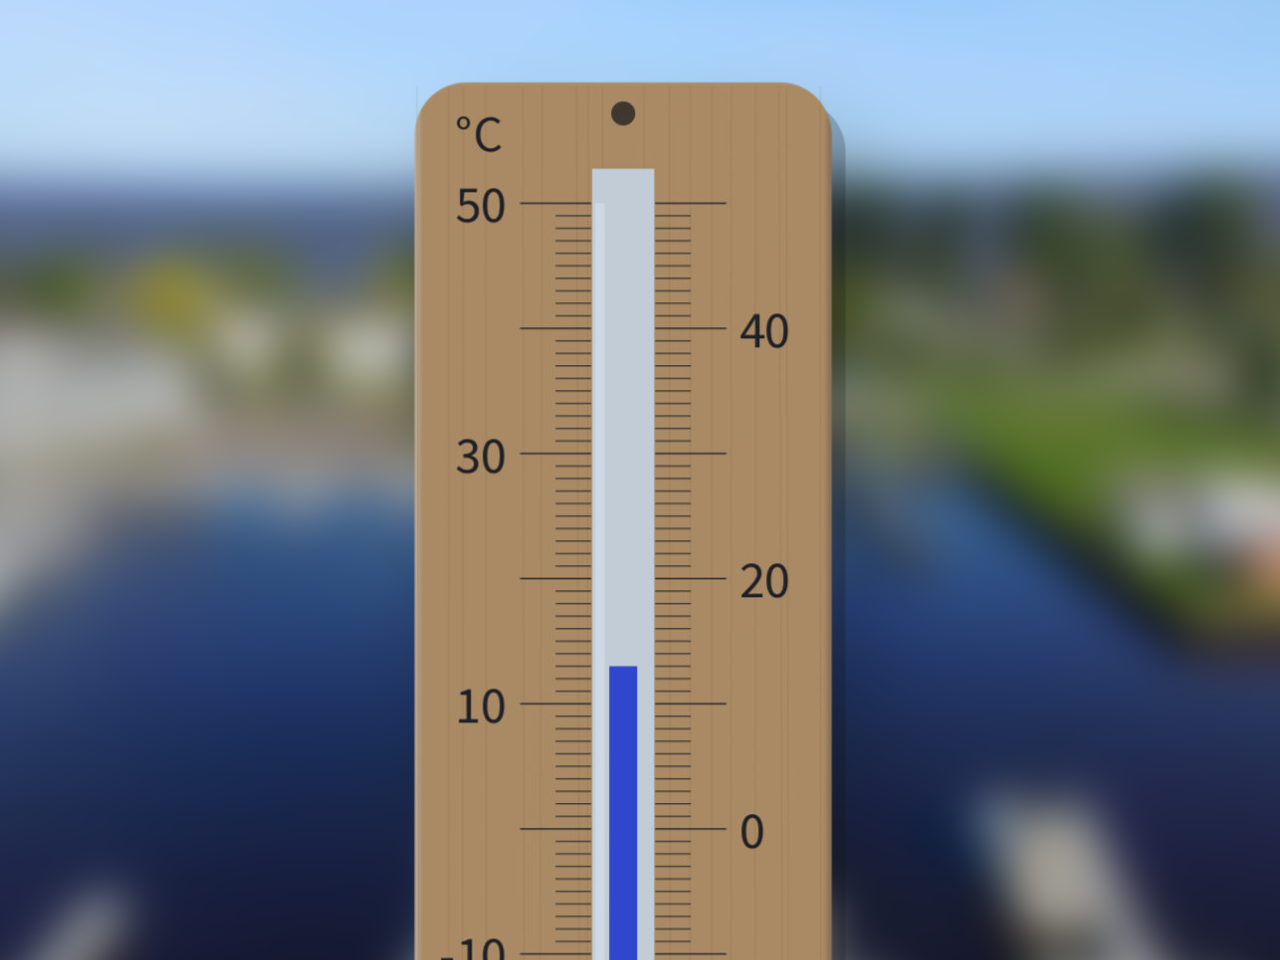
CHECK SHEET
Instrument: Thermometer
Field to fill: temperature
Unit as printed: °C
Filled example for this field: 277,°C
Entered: 13,°C
